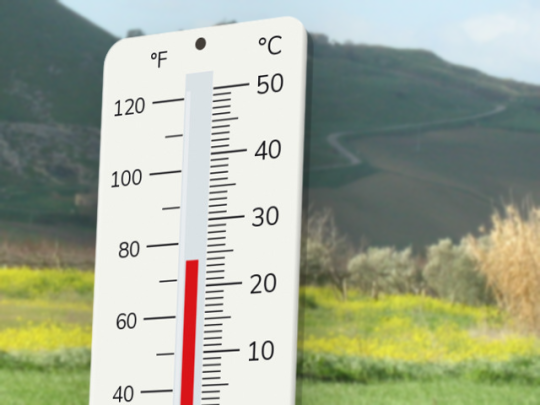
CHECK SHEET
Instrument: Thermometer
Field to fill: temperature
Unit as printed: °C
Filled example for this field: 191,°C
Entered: 24,°C
